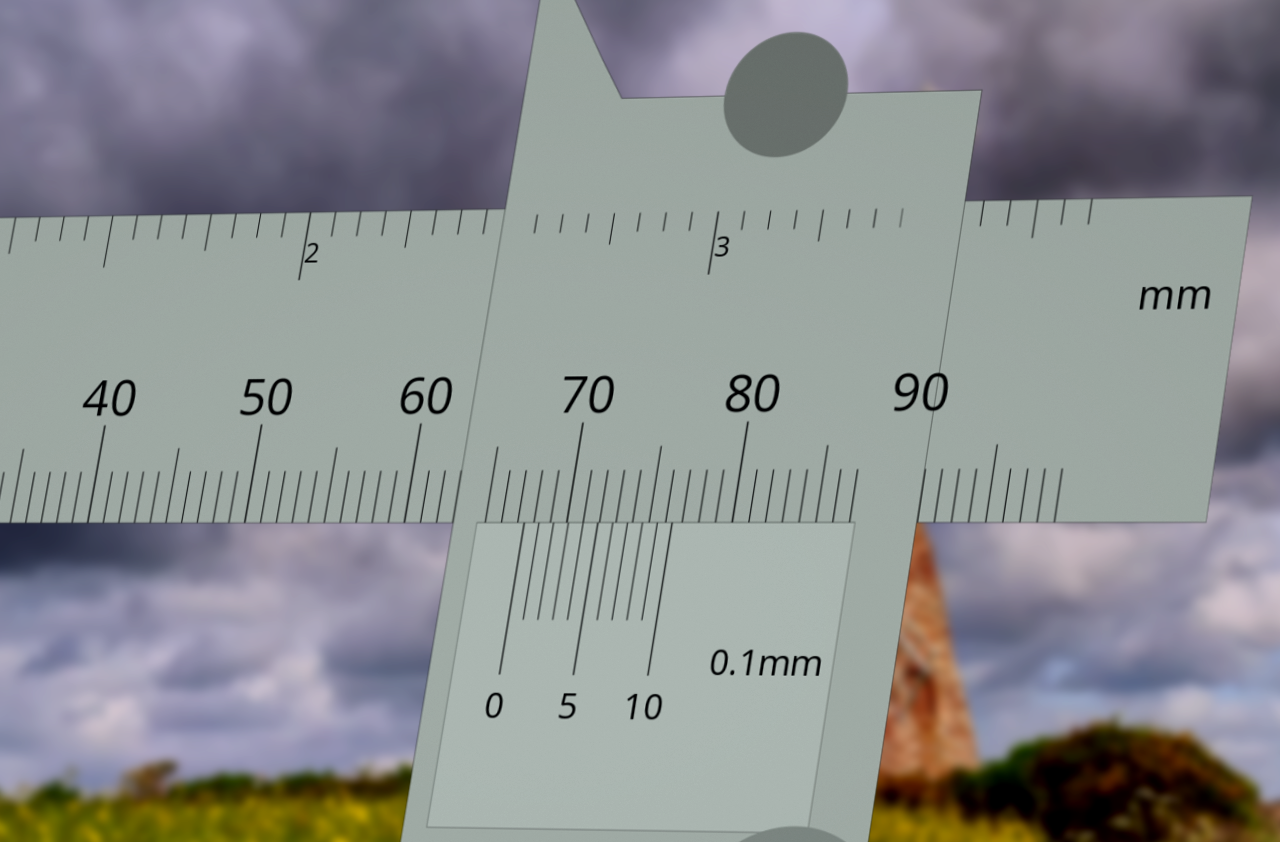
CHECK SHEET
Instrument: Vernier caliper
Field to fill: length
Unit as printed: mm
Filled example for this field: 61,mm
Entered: 67.4,mm
